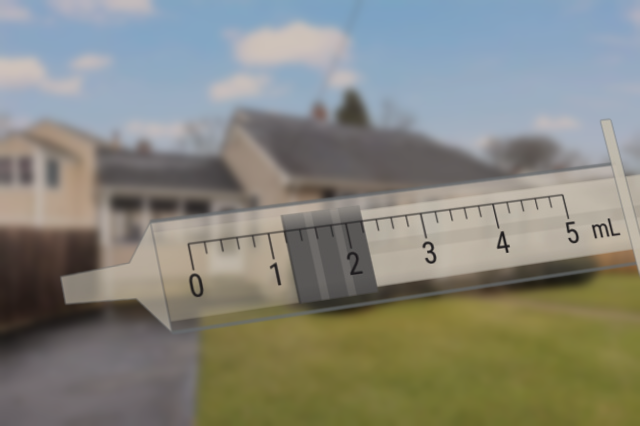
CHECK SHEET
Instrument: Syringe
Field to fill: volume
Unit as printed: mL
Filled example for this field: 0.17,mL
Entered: 1.2,mL
